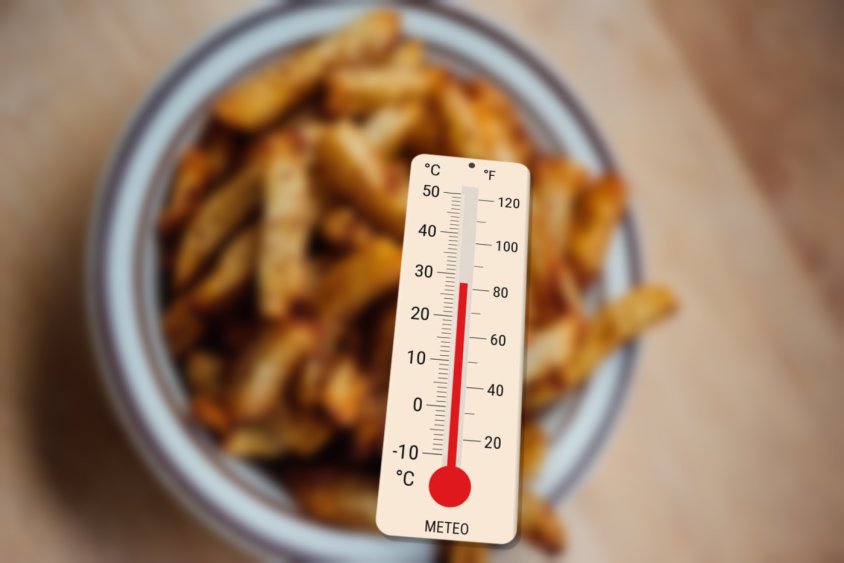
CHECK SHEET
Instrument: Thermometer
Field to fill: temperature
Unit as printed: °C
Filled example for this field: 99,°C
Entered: 28,°C
